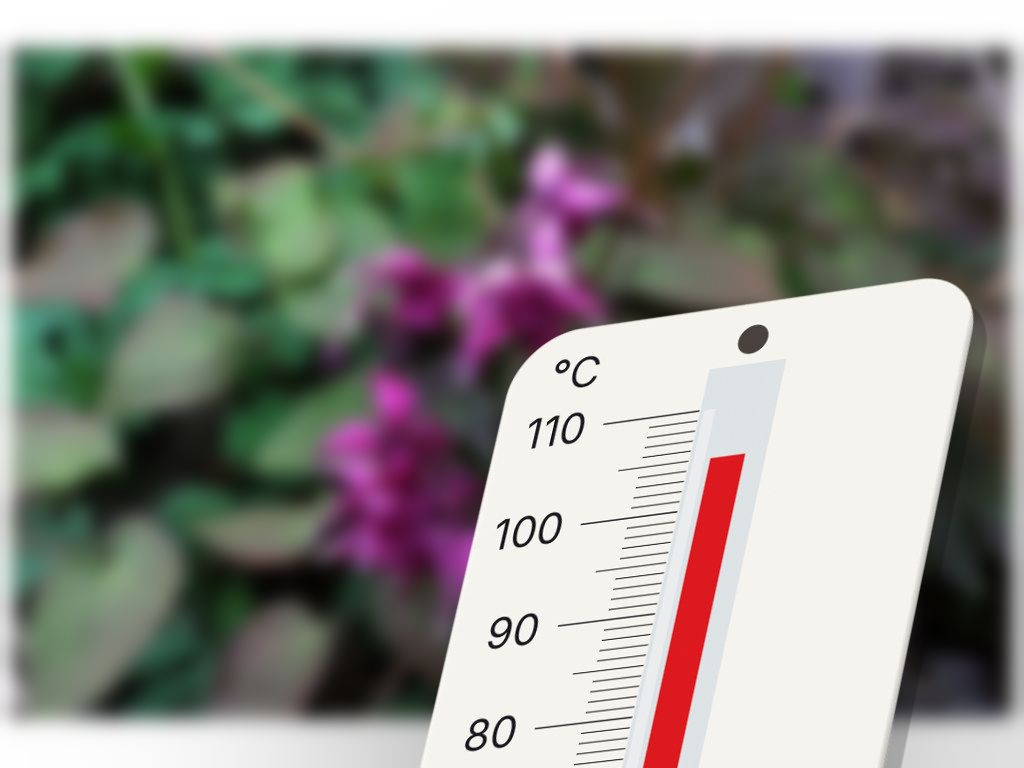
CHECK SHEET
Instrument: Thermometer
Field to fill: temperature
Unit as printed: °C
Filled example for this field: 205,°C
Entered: 105,°C
